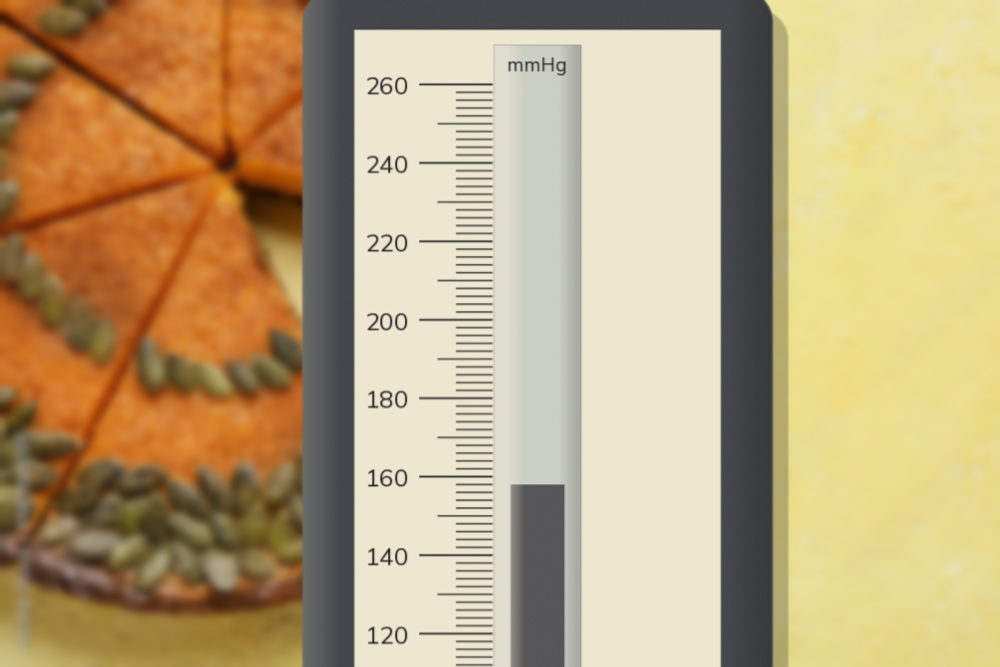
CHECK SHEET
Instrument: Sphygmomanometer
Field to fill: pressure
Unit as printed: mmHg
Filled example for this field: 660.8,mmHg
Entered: 158,mmHg
